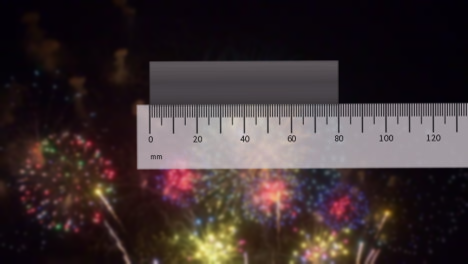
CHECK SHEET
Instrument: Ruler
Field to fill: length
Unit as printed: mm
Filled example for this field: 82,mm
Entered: 80,mm
